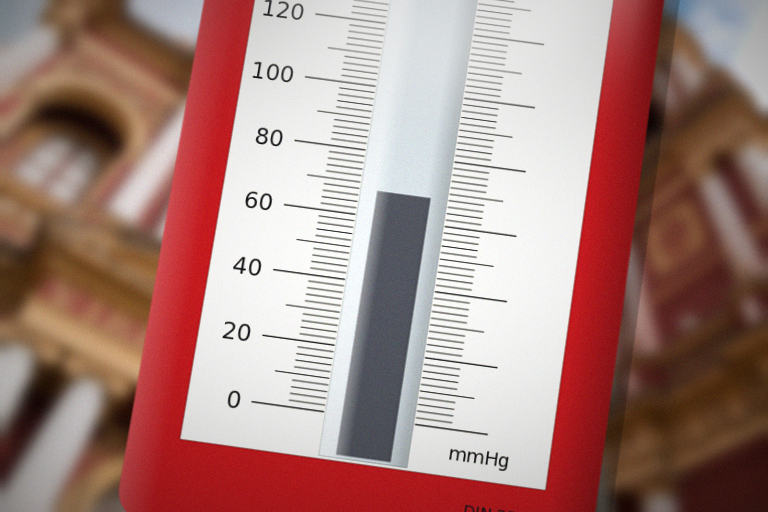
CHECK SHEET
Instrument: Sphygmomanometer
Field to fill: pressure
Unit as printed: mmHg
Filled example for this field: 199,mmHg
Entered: 68,mmHg
